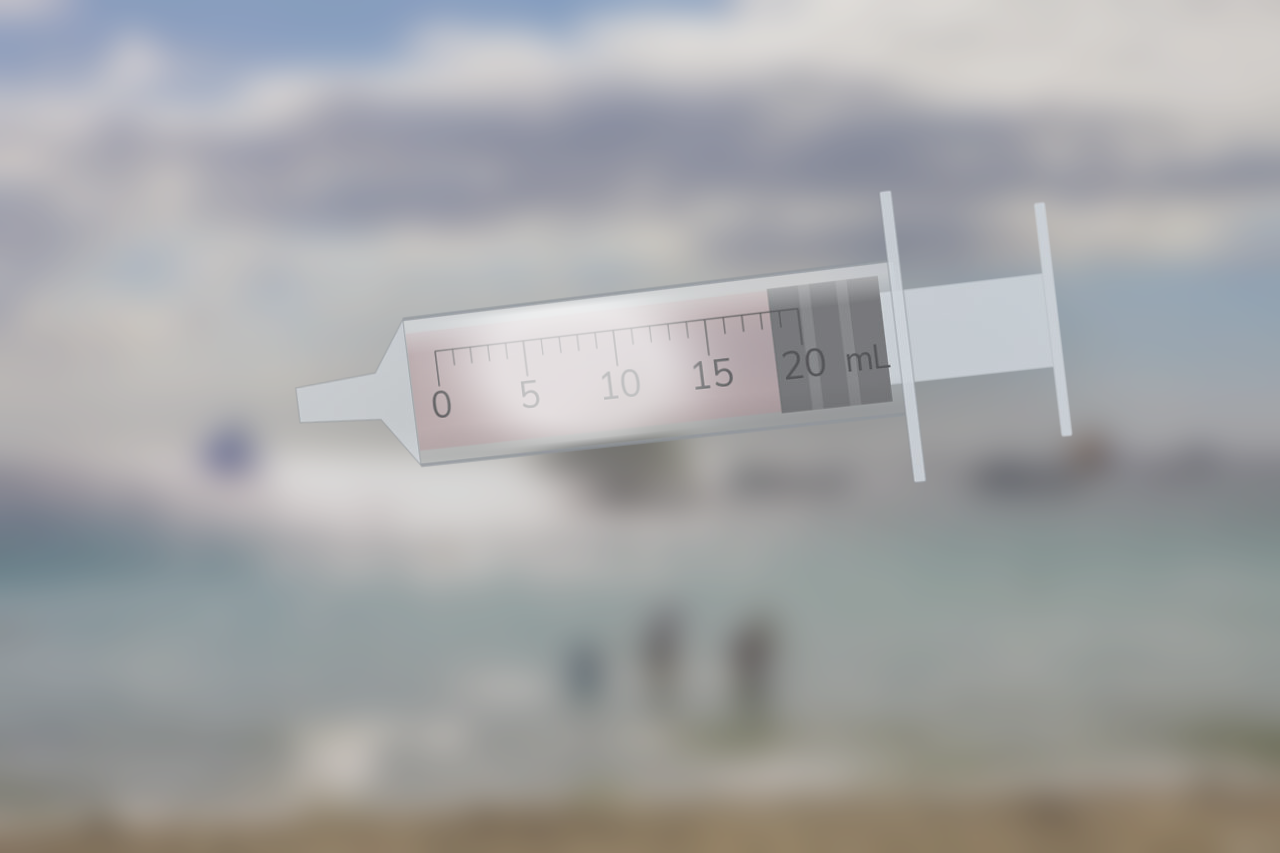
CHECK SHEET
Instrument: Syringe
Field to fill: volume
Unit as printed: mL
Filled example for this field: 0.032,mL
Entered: 18.5,mL
